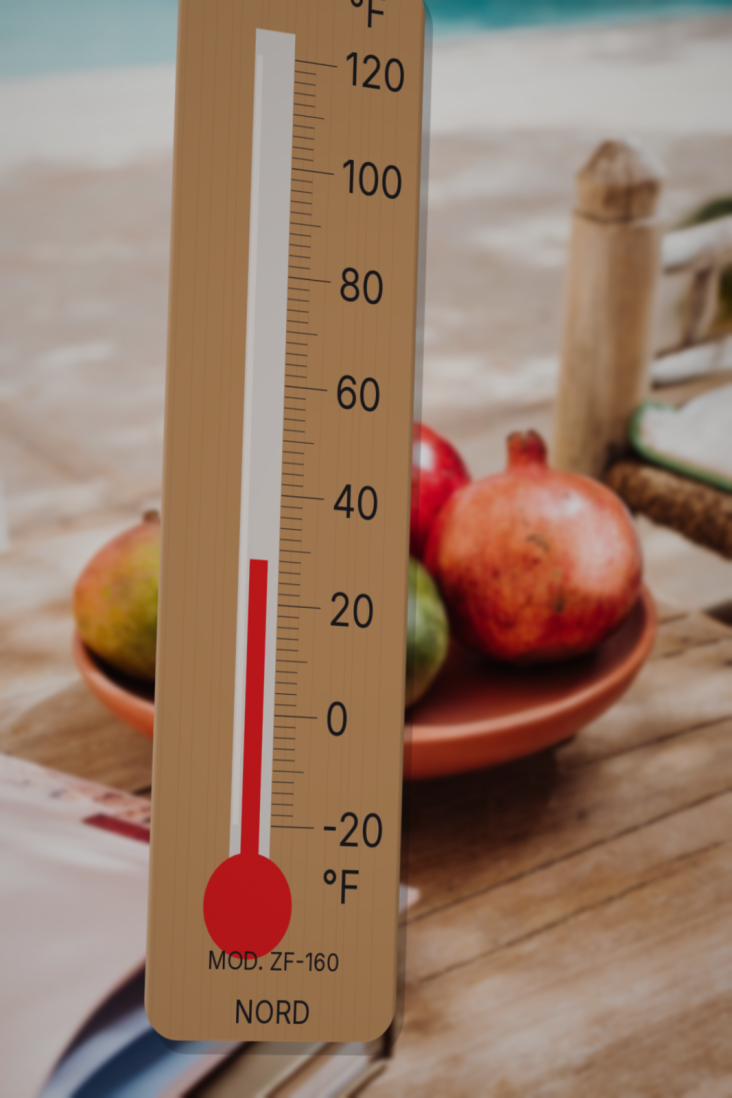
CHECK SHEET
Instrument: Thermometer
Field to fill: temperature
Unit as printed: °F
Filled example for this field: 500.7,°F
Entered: 28,°F
